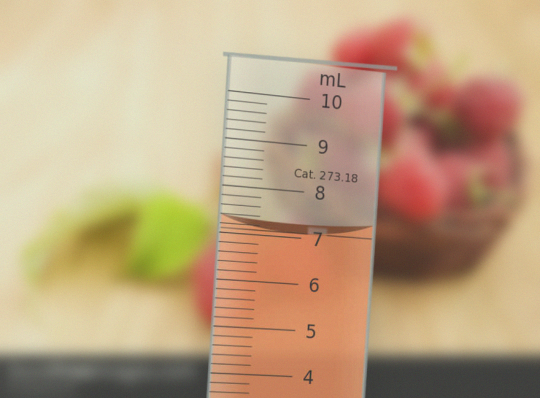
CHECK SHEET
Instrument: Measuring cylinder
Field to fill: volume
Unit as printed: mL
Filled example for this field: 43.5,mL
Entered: 7.1,mL
